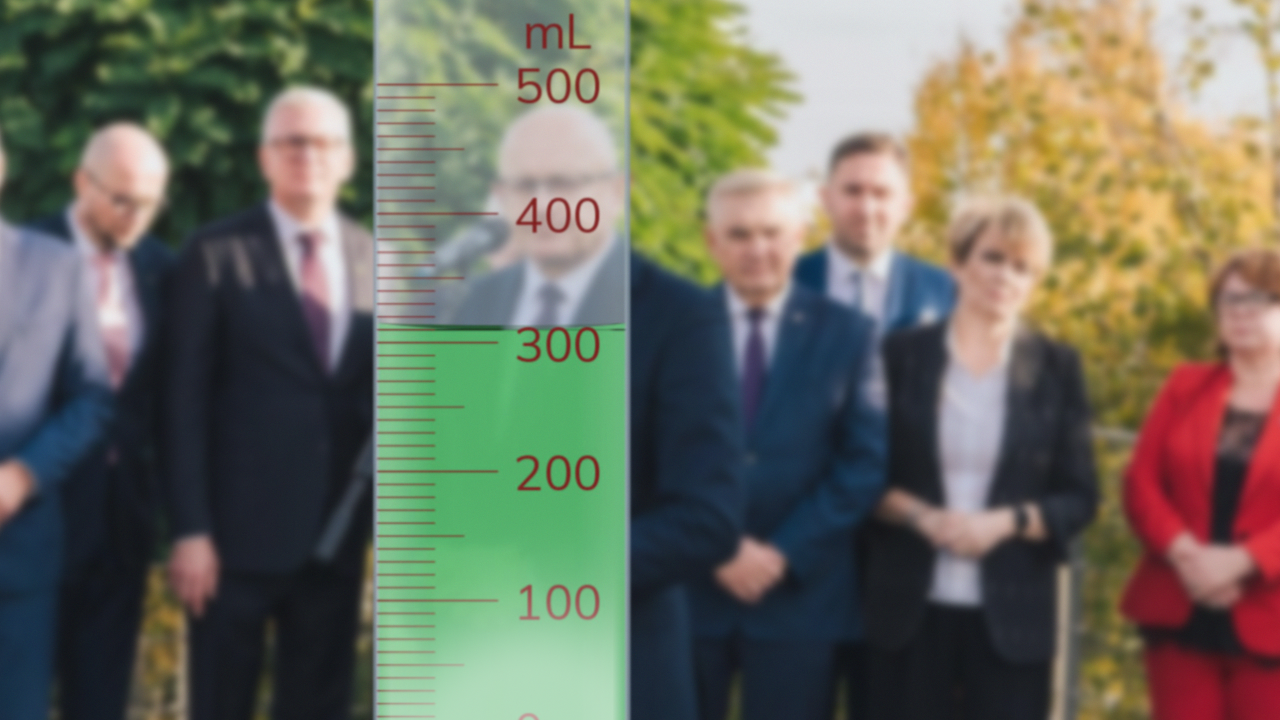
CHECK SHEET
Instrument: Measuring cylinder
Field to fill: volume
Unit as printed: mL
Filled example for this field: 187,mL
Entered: 310,mL
